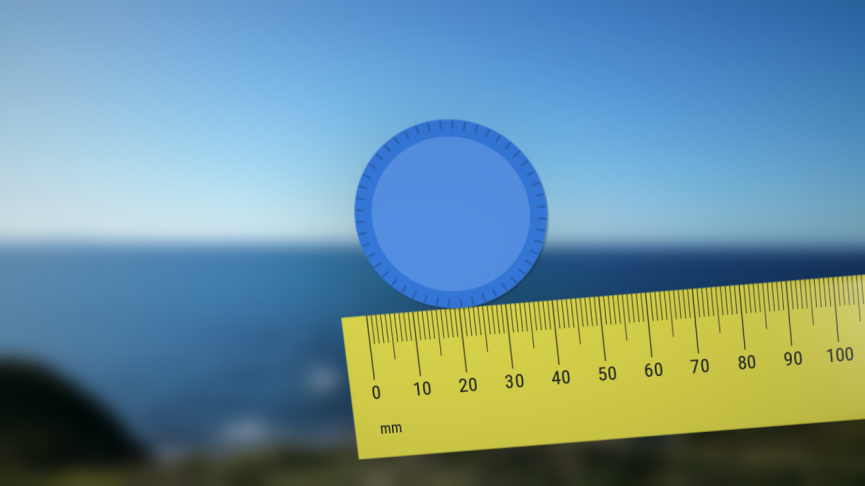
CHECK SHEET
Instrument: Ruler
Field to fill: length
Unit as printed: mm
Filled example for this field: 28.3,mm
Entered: 41,mm
